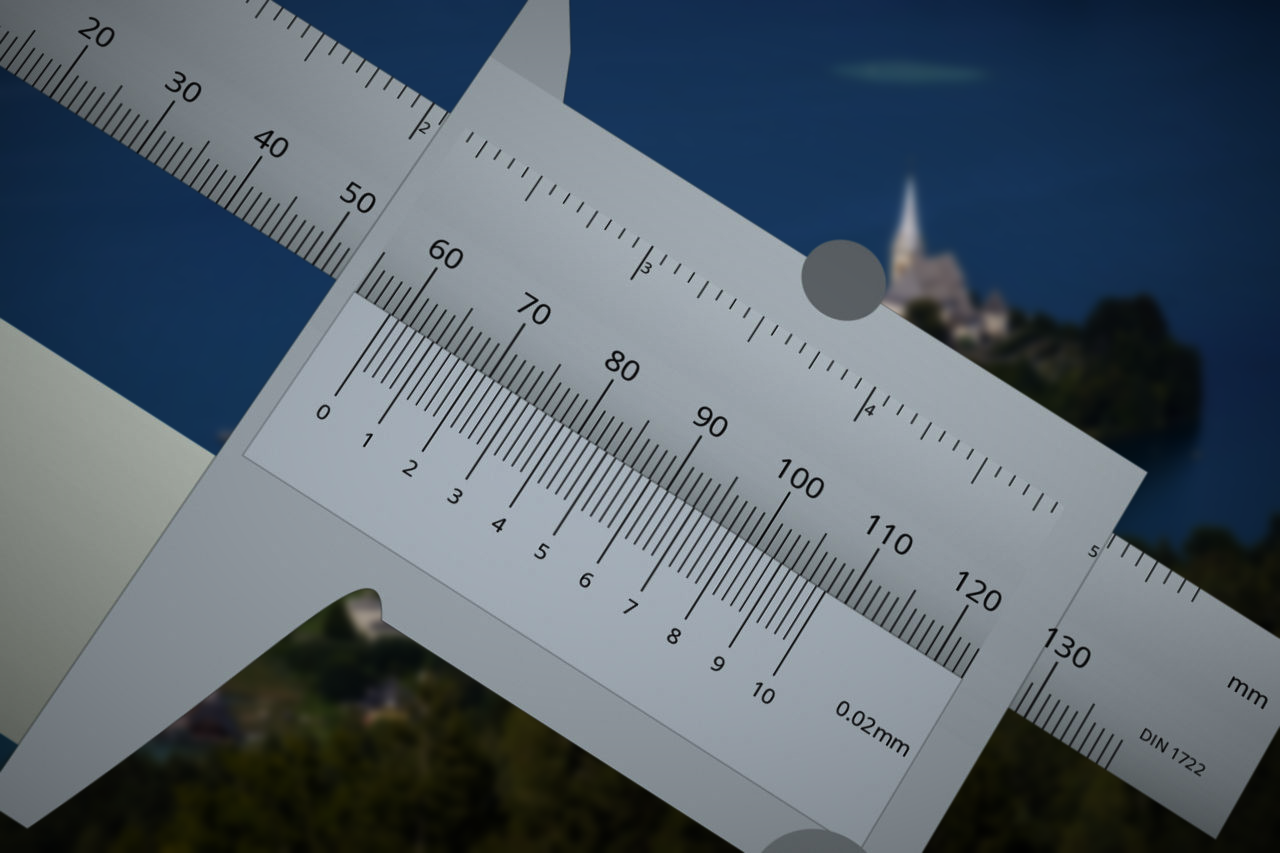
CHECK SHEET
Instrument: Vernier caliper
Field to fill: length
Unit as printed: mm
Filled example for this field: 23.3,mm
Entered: 58.8,mm
